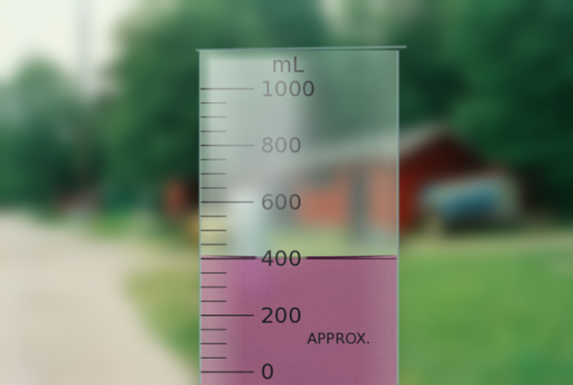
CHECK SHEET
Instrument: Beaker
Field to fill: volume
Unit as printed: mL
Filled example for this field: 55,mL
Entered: 400,mL
